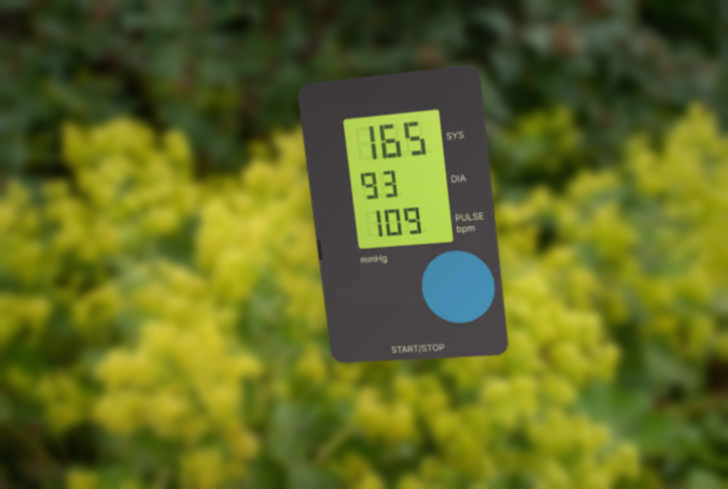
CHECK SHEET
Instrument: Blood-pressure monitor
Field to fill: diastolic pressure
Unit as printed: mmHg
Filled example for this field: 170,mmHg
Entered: 93,mmHg
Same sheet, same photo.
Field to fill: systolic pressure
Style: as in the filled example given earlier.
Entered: 165,mmHg
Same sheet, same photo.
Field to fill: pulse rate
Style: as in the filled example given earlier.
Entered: 109,bpm
